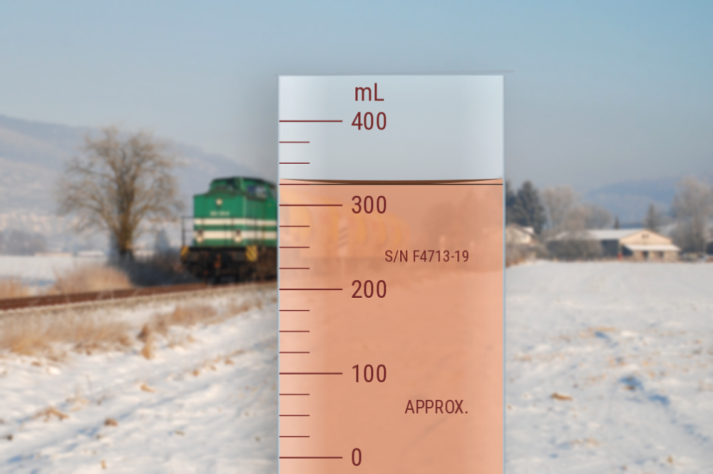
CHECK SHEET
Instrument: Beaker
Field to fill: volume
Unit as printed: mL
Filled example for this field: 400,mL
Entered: 325,mL
